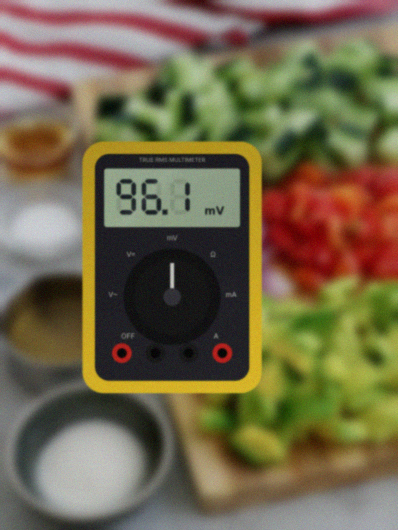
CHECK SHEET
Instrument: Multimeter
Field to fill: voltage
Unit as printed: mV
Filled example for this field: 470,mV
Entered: 96.1,mV
